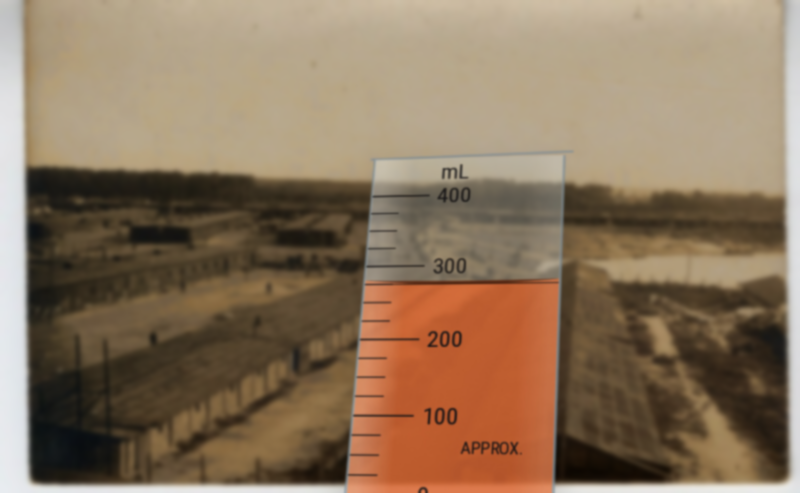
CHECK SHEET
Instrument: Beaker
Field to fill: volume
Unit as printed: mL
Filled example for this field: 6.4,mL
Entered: 275,mL
